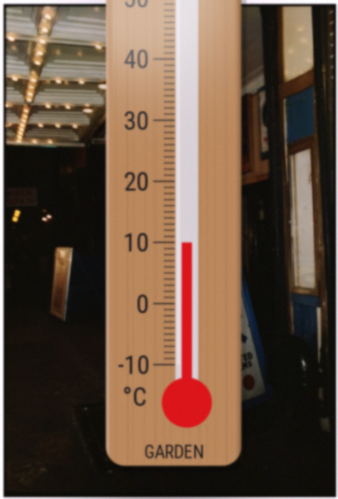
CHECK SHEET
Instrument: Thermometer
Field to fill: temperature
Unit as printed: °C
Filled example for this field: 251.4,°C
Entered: 10,°C
